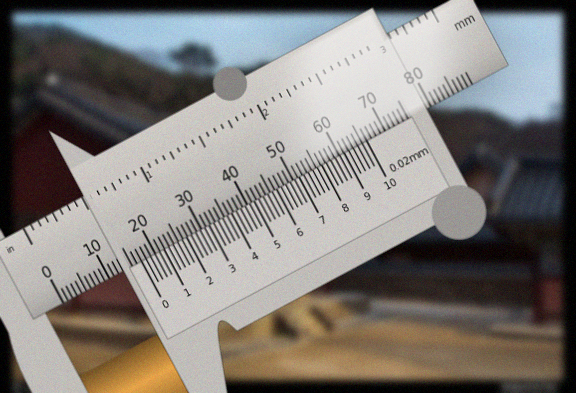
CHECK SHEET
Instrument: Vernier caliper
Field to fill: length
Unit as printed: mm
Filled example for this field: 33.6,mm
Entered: 17.0,mm
